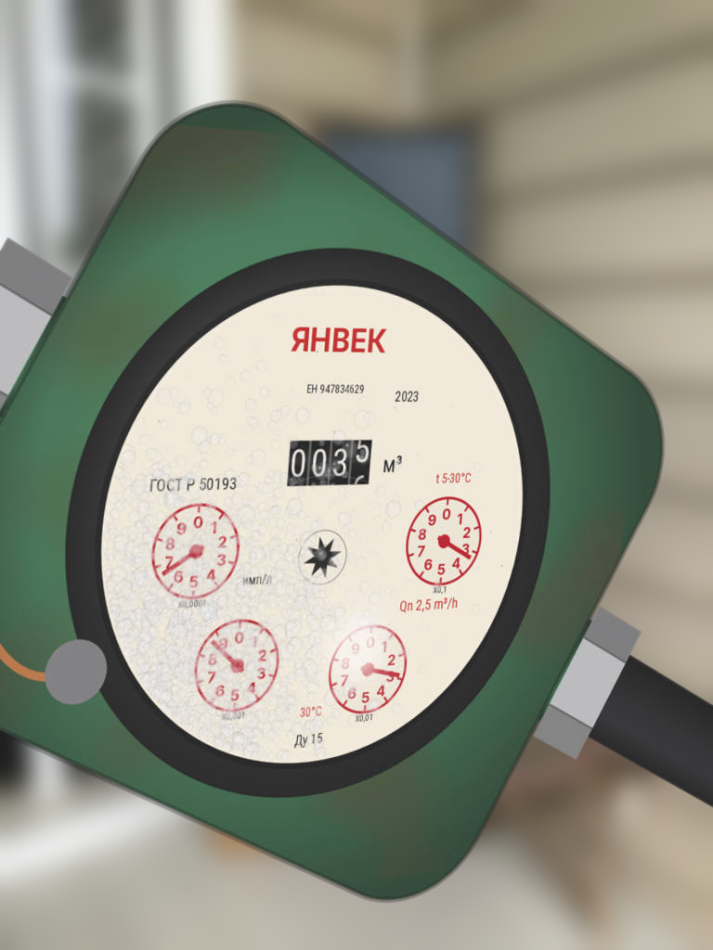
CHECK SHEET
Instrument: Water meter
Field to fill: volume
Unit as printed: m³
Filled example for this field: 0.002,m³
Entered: 35.3286,m³
